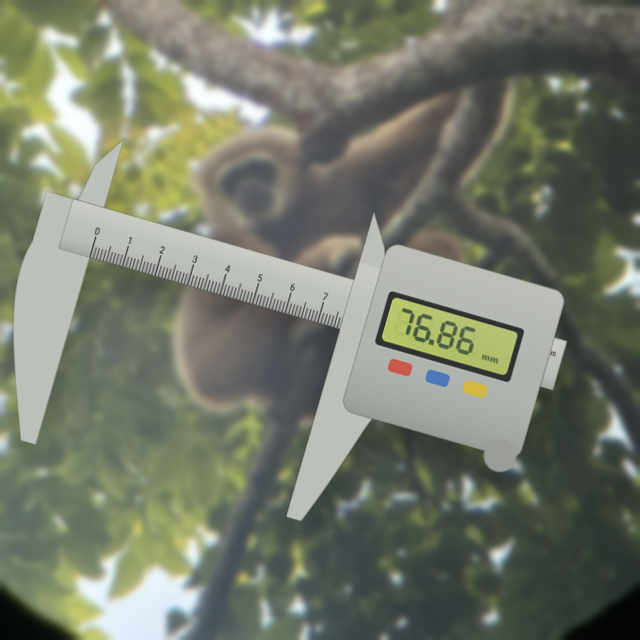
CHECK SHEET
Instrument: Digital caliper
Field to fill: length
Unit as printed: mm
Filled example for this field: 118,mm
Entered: 76.86,mm
